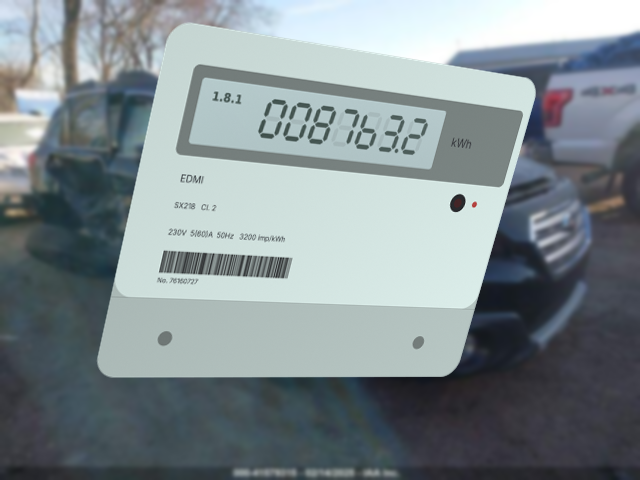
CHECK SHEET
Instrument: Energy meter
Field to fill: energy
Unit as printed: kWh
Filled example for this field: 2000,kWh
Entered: 8763.2,kWh
